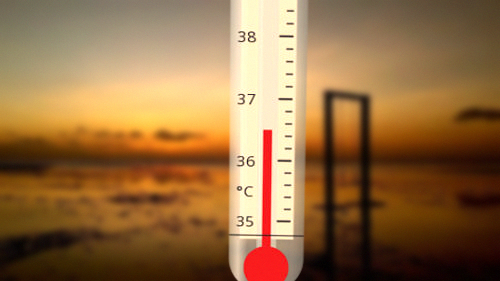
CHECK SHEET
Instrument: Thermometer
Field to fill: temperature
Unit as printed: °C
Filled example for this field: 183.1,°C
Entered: 36.5,°C
